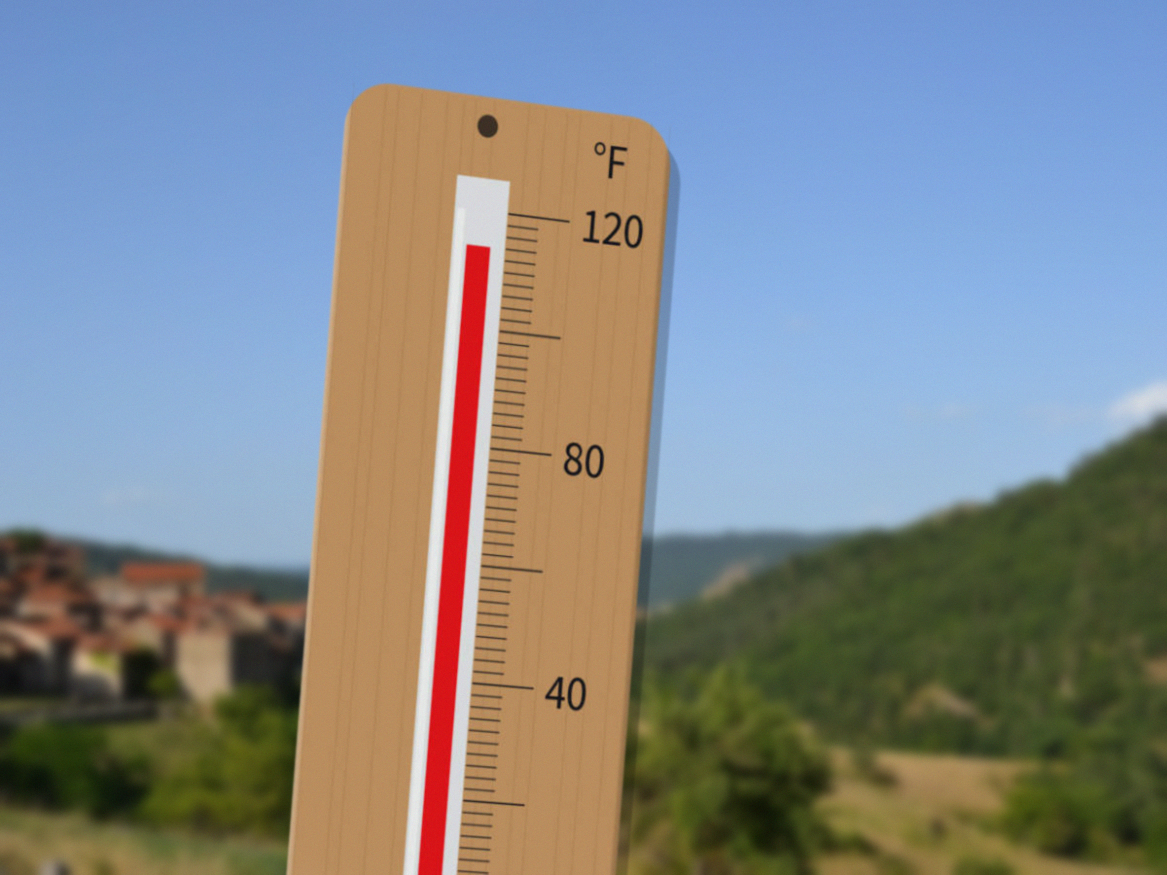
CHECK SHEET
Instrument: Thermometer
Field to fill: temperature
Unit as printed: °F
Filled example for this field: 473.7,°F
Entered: 114,°F
